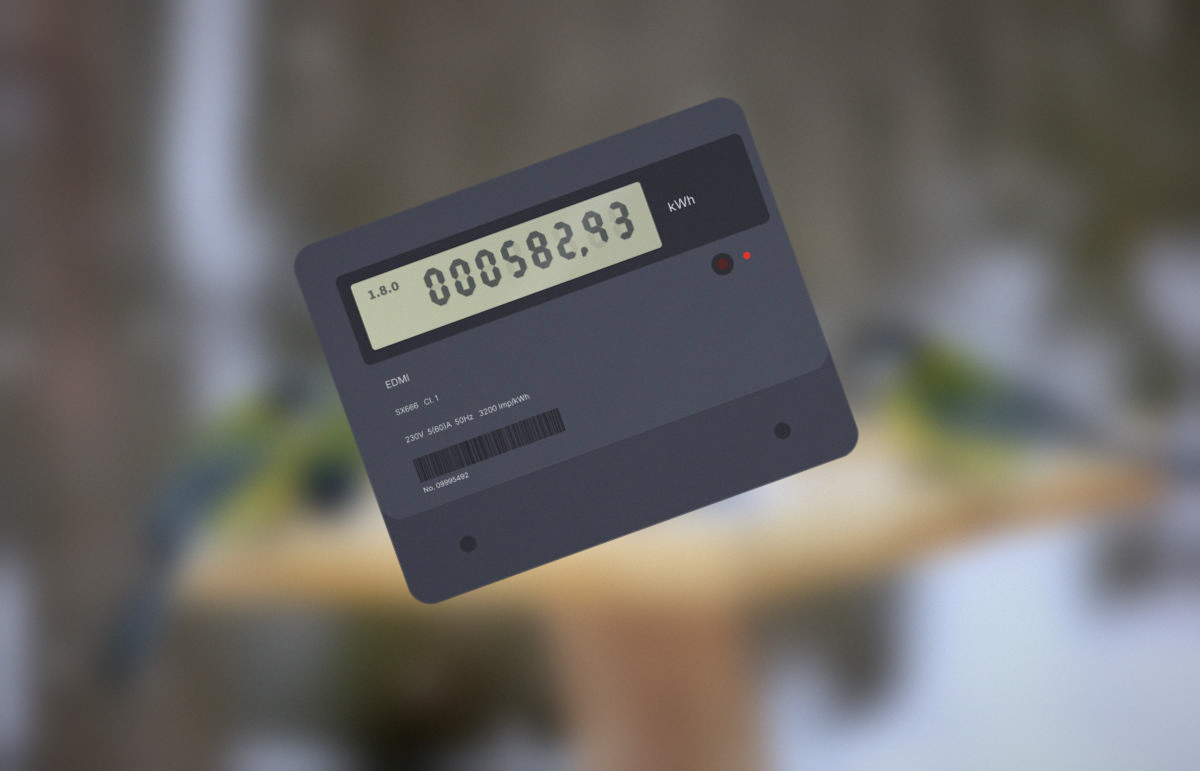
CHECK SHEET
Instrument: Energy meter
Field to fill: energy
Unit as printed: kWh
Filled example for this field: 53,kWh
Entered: 582.93,kWh
